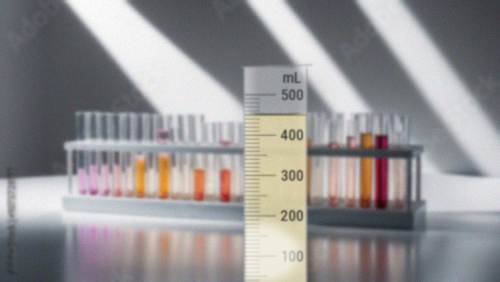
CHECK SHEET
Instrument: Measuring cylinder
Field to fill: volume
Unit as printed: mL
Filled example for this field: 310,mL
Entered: 450,mL
